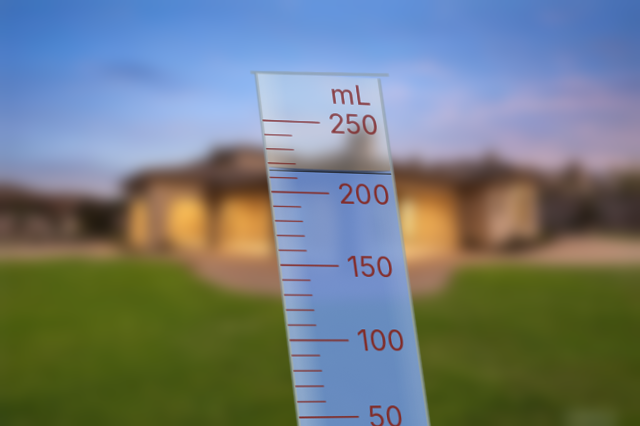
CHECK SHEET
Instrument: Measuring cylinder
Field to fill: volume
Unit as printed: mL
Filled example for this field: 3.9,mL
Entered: 215,mL
